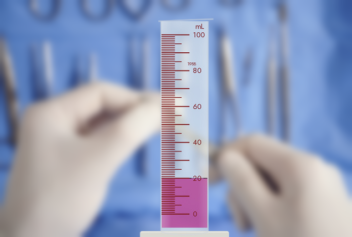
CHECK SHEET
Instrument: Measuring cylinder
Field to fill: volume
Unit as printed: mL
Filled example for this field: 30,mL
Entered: 20,mL
